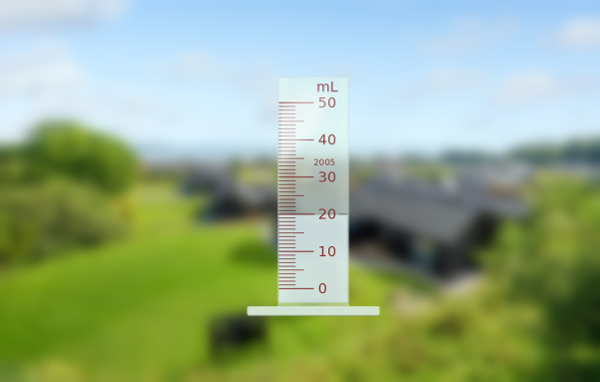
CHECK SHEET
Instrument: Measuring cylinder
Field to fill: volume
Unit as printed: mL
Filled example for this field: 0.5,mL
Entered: 20,mL
